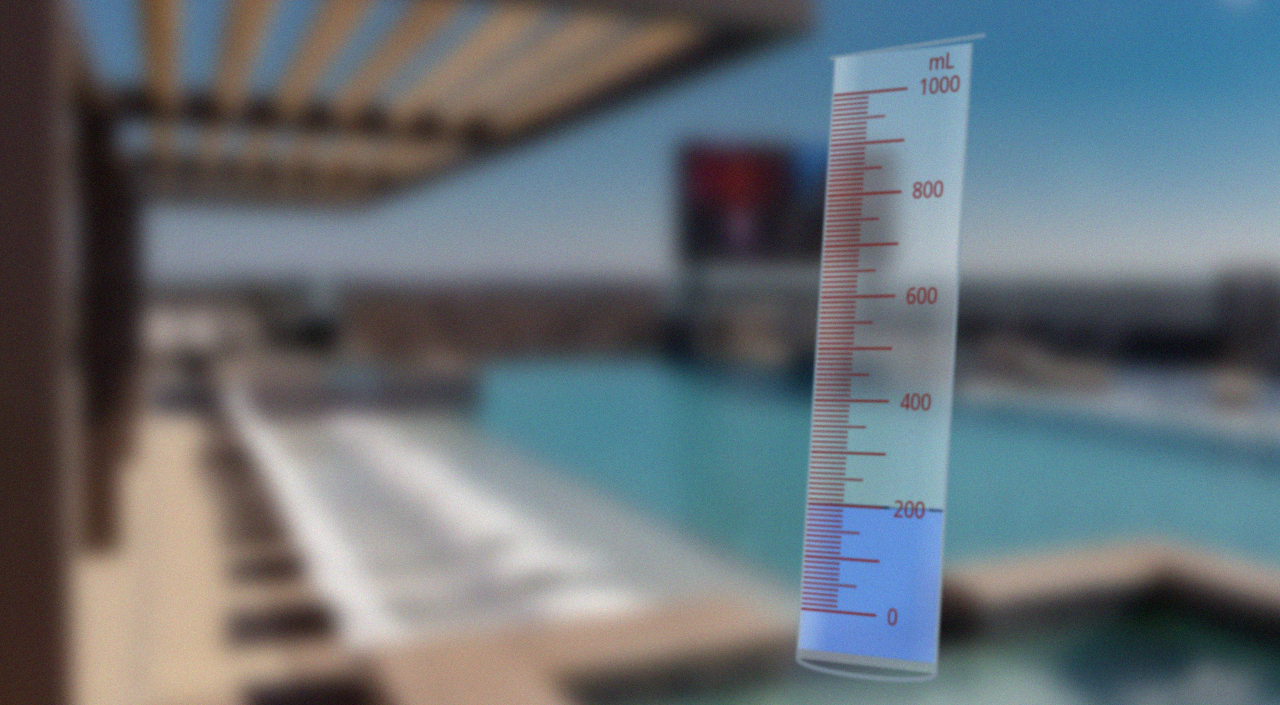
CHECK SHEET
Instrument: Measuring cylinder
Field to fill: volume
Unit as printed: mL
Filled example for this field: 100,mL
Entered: 200,mL
